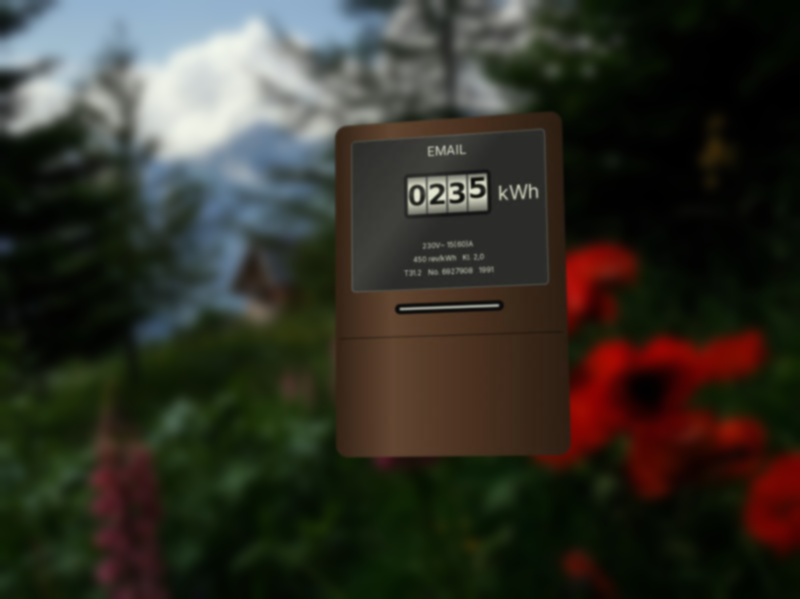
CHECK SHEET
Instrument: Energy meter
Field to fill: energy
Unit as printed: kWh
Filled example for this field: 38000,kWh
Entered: 235,kWh
